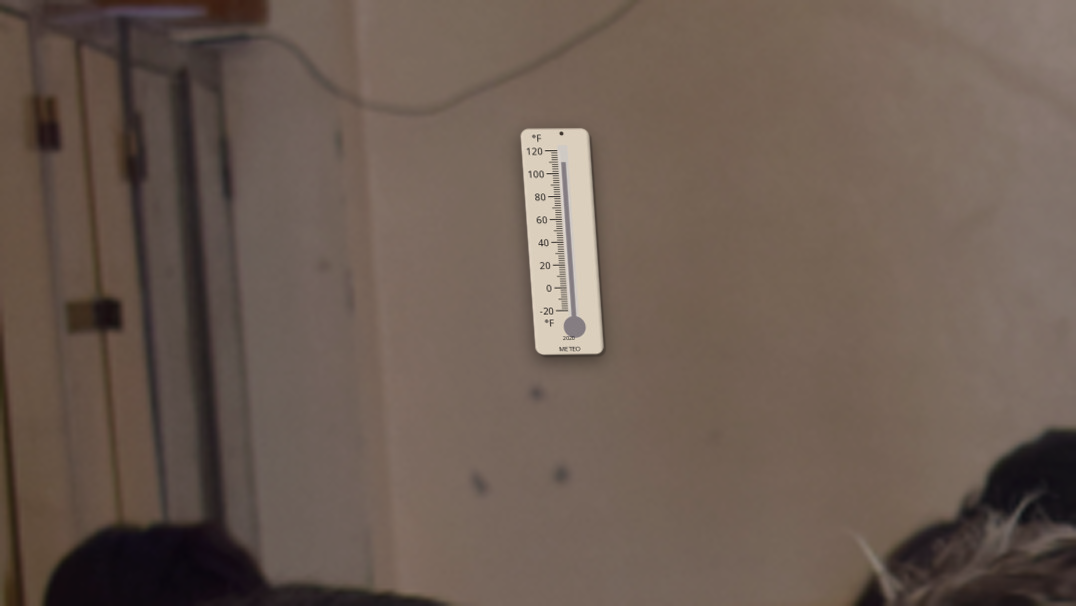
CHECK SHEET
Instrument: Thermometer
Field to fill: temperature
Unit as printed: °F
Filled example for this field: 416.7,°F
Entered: 110,°F
